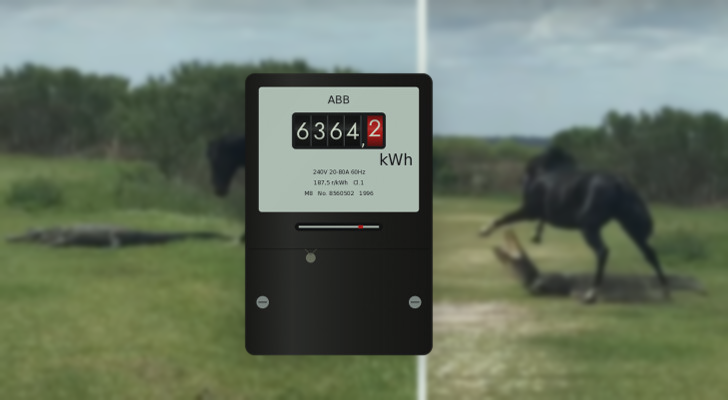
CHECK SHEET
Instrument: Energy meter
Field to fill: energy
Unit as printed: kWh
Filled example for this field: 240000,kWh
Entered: 6364.2,kWh
